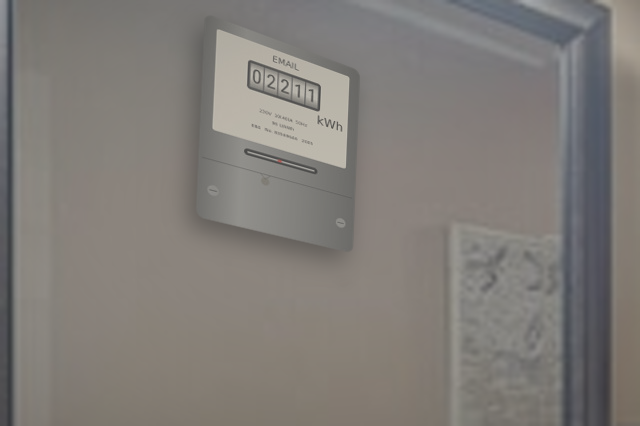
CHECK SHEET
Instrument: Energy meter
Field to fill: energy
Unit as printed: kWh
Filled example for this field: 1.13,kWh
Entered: 2211,kWh
